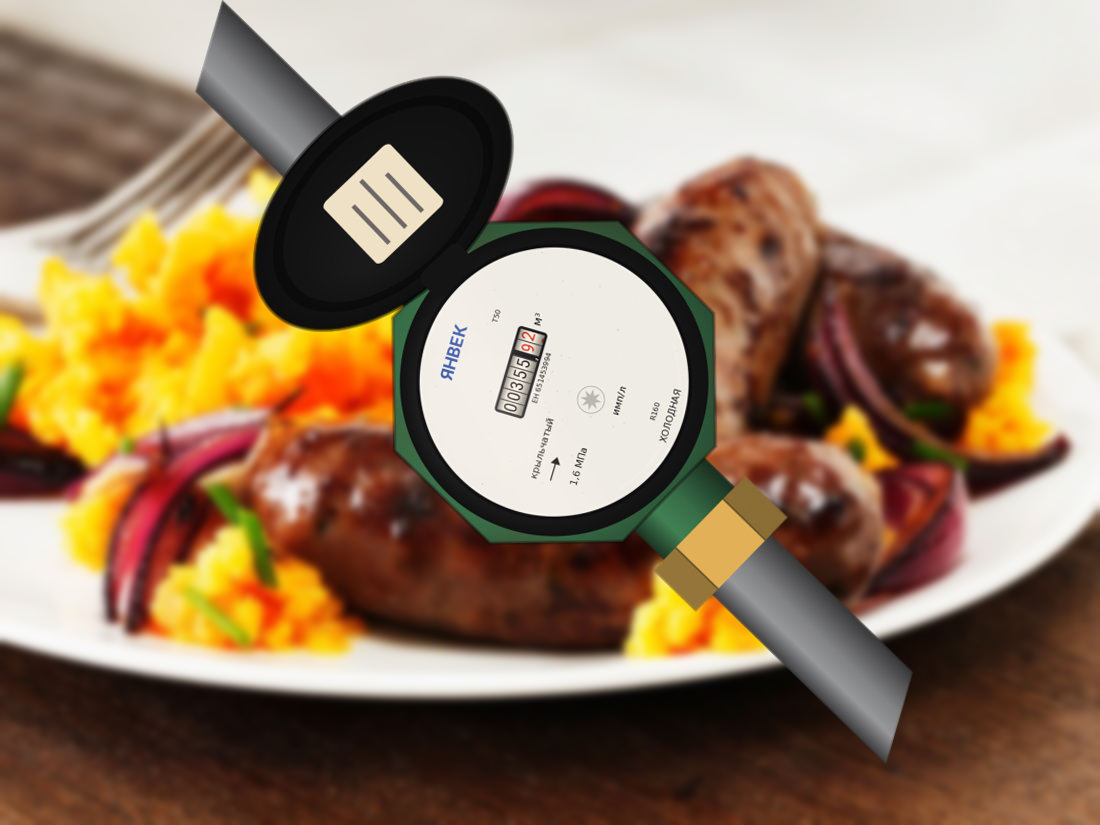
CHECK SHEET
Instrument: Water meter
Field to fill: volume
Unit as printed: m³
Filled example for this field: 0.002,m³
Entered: 355.92,m³
